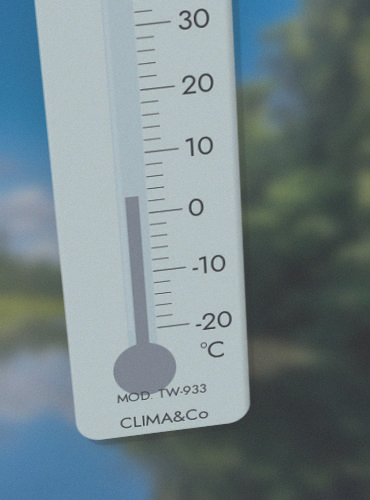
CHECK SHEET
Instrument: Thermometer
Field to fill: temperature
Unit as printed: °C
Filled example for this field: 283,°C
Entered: 3,°C
